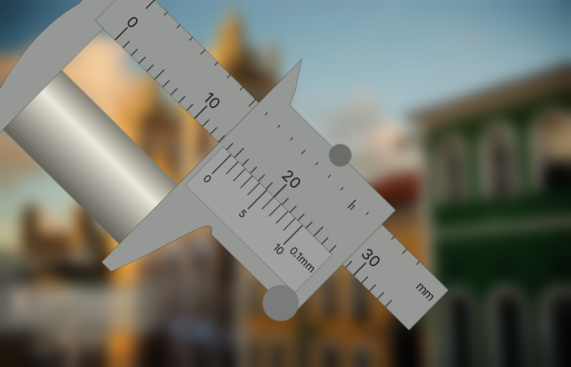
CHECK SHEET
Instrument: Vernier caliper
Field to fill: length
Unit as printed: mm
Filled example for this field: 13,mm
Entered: 14.6,mm
